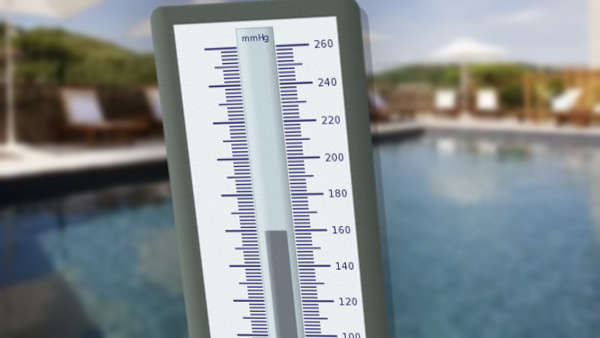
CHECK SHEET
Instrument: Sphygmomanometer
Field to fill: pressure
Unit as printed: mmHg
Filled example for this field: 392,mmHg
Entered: 160,mmHg
